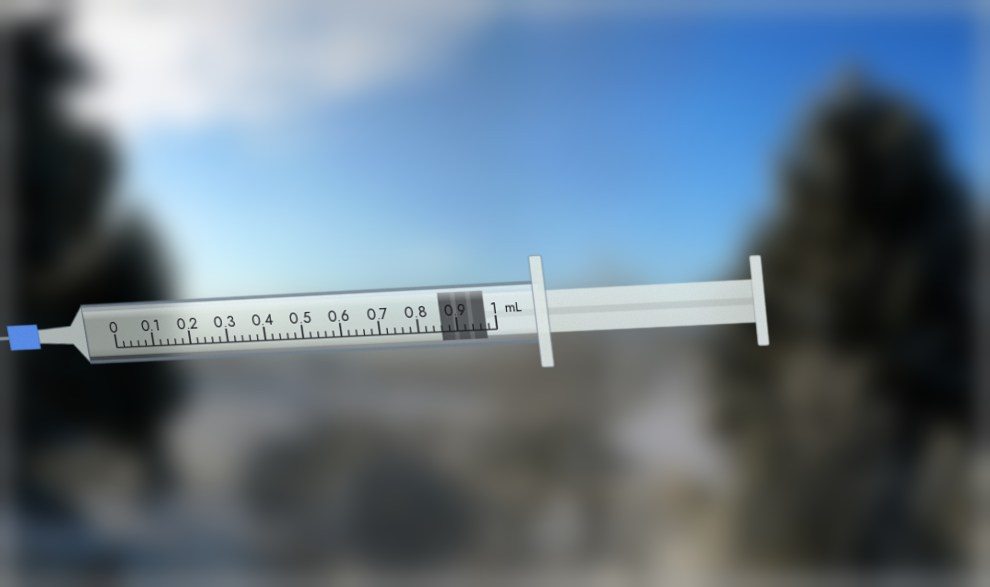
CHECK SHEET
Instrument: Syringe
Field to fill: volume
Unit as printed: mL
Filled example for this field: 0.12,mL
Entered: 0.86,mL
